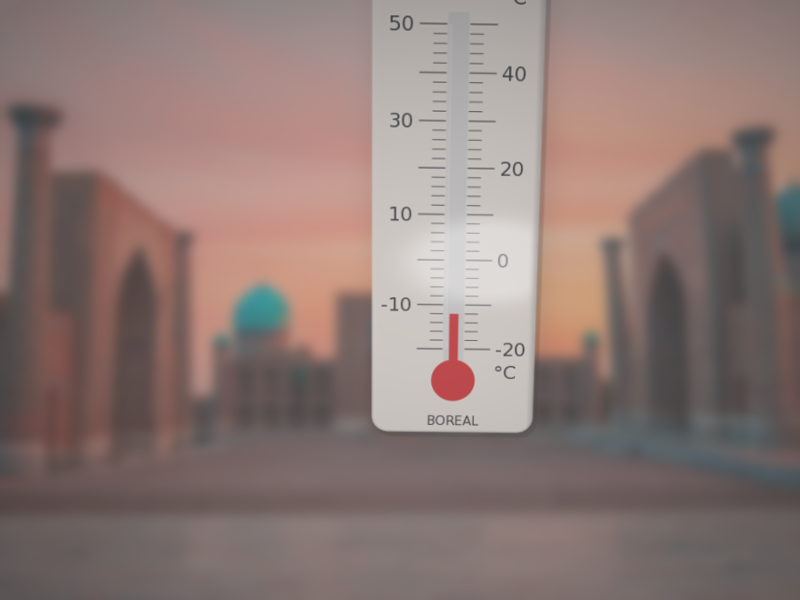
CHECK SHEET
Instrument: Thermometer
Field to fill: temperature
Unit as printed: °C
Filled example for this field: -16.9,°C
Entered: -12,°C
